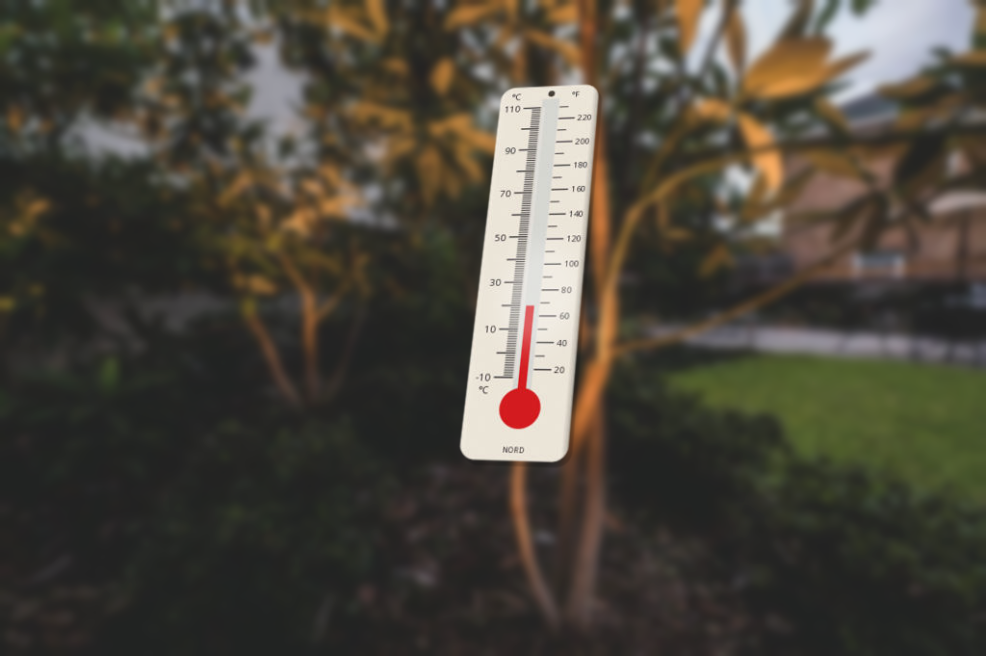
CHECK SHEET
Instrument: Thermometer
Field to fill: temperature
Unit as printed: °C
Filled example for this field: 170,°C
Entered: 20,°C
